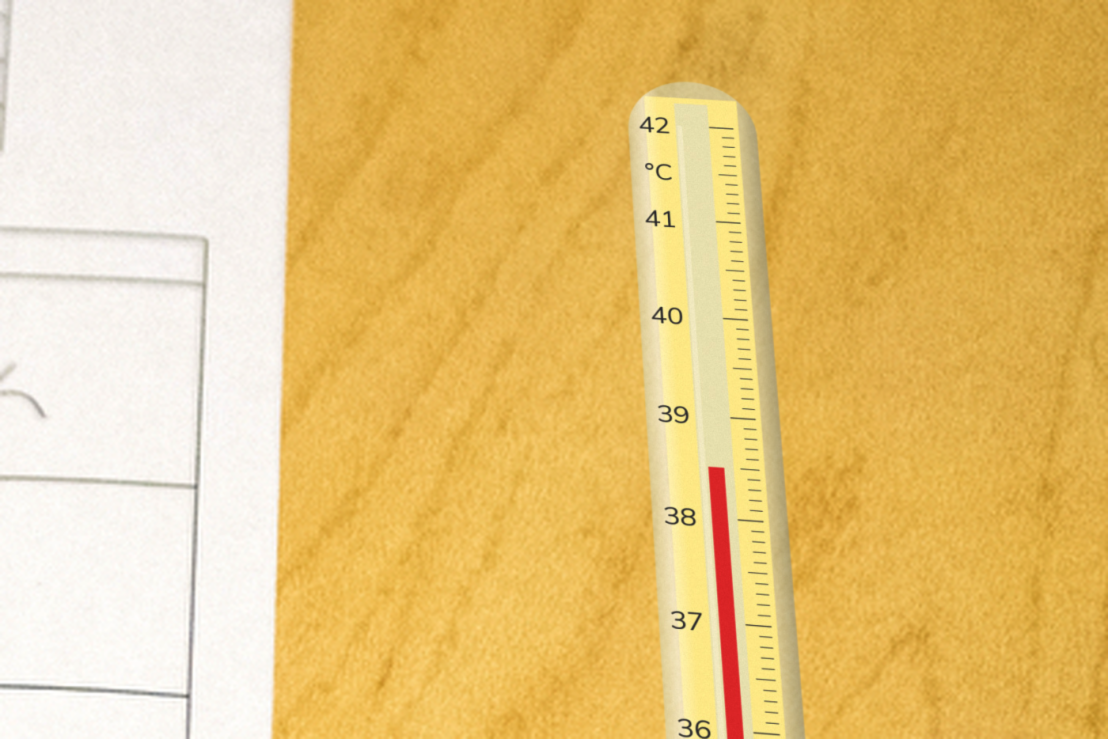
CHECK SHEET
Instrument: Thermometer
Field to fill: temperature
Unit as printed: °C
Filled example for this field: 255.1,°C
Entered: 38.5,°C
